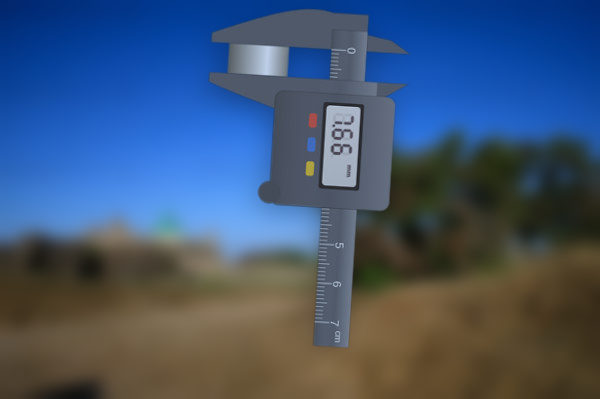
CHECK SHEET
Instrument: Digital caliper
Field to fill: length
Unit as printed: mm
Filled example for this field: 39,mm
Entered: 7.66,mm
